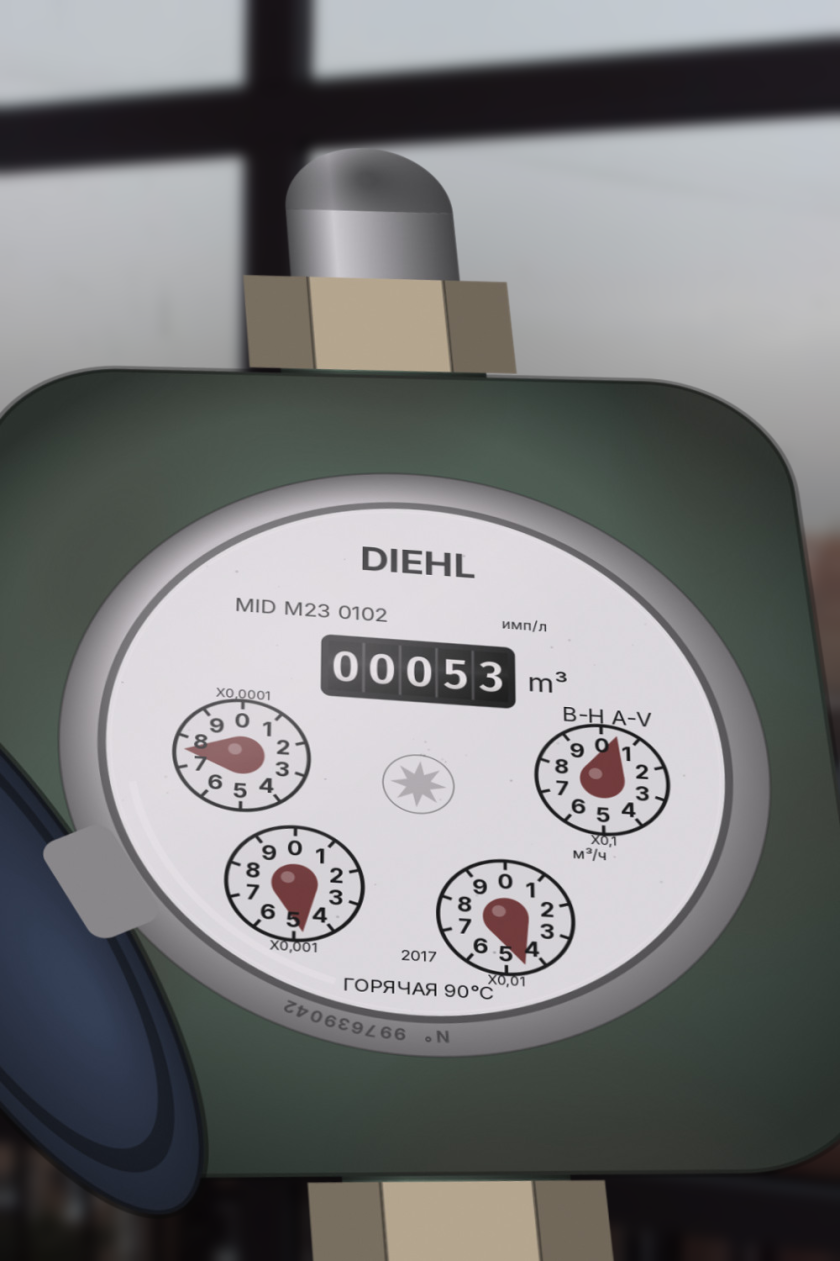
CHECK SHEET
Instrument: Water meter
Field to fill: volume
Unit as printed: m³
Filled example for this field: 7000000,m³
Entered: 53.0447,m³
